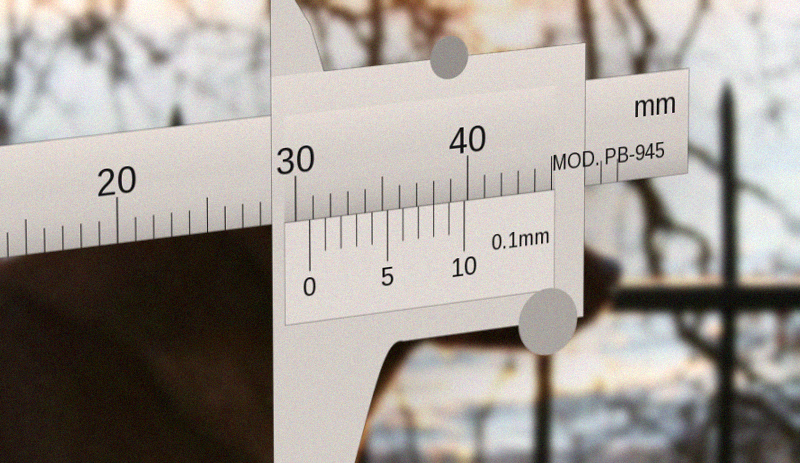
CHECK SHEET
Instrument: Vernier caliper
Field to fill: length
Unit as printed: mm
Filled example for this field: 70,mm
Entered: 30.8,mm
